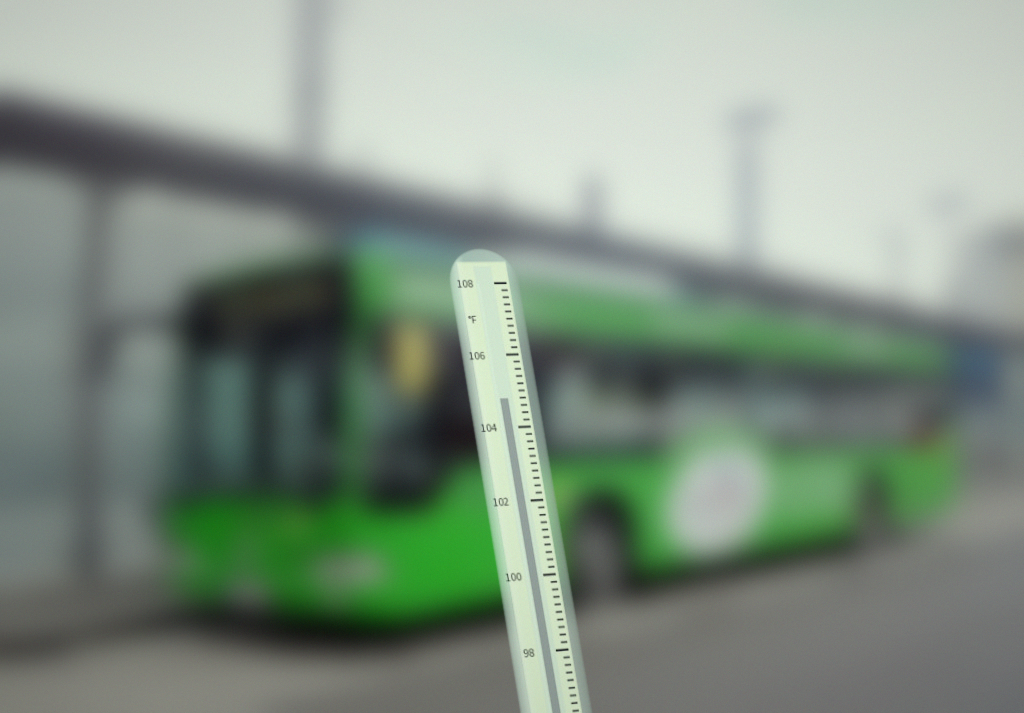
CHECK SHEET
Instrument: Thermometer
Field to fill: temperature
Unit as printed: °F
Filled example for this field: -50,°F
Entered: 104.8,°F
